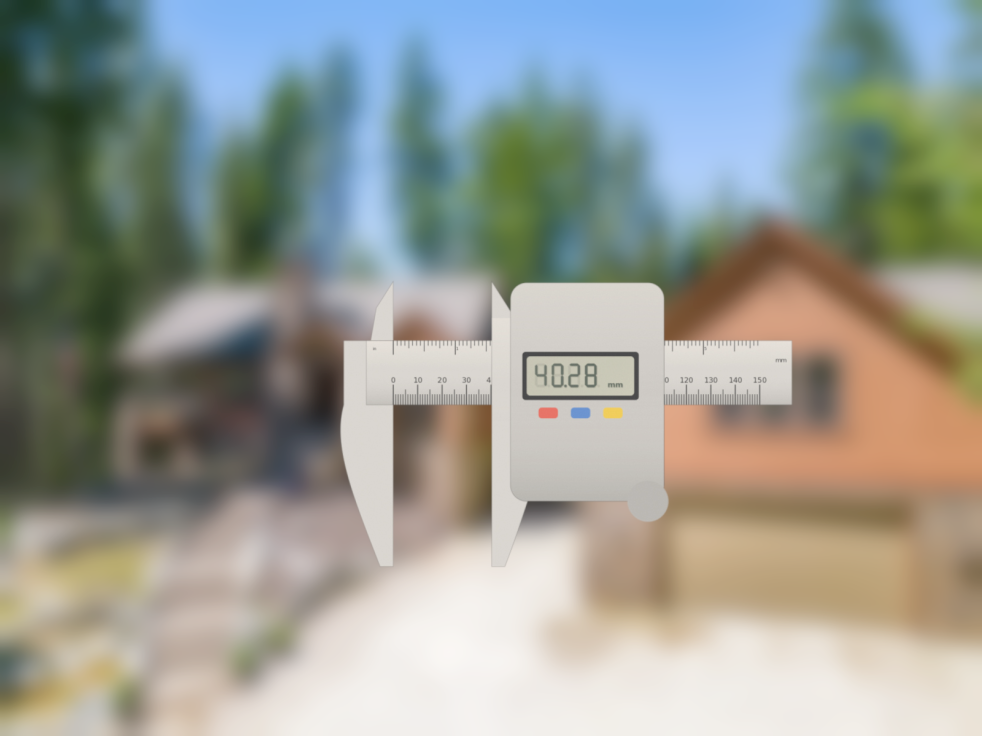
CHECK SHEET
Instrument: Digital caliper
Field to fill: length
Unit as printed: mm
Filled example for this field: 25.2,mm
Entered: 40.28,mm
